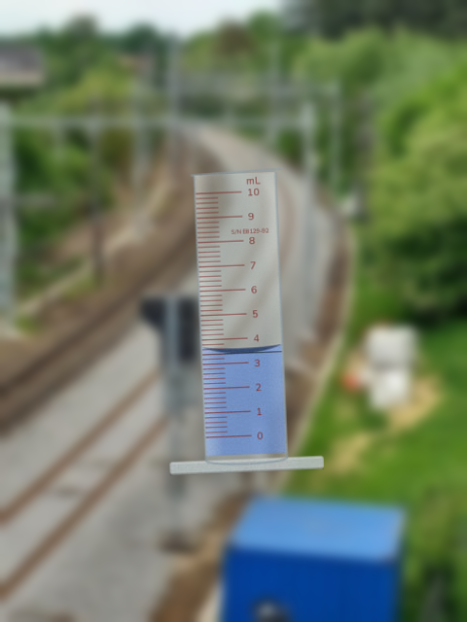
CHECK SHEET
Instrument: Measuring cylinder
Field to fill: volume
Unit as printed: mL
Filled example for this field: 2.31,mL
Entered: 3.4,mL
